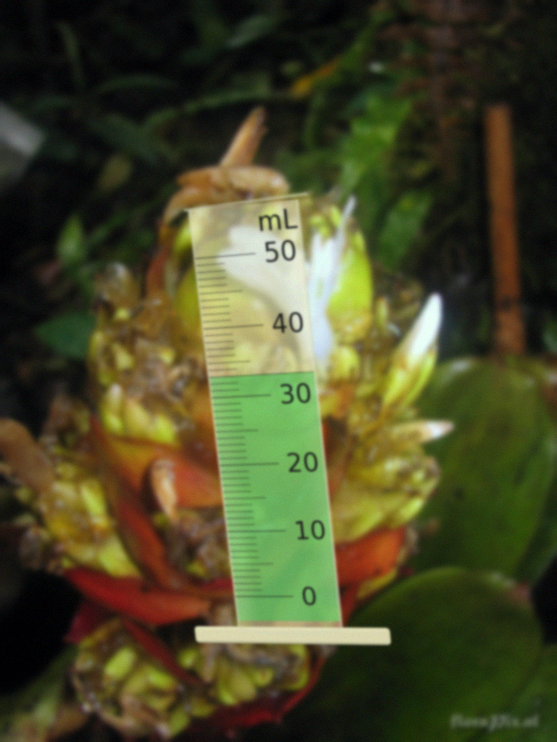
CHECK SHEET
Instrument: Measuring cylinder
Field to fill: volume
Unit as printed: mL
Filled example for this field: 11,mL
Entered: 33,mL
